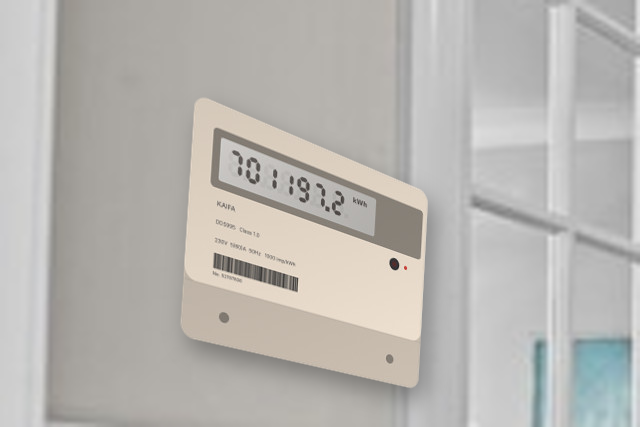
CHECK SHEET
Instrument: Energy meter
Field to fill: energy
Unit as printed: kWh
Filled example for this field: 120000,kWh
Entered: 701197.2,kWh
